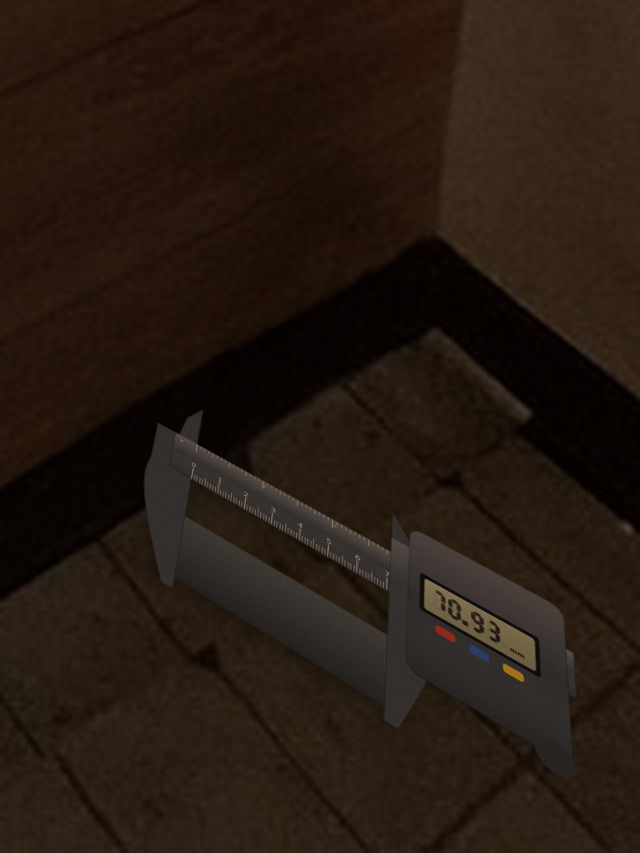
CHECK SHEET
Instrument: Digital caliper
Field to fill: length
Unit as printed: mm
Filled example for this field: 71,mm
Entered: 70.93,mm
